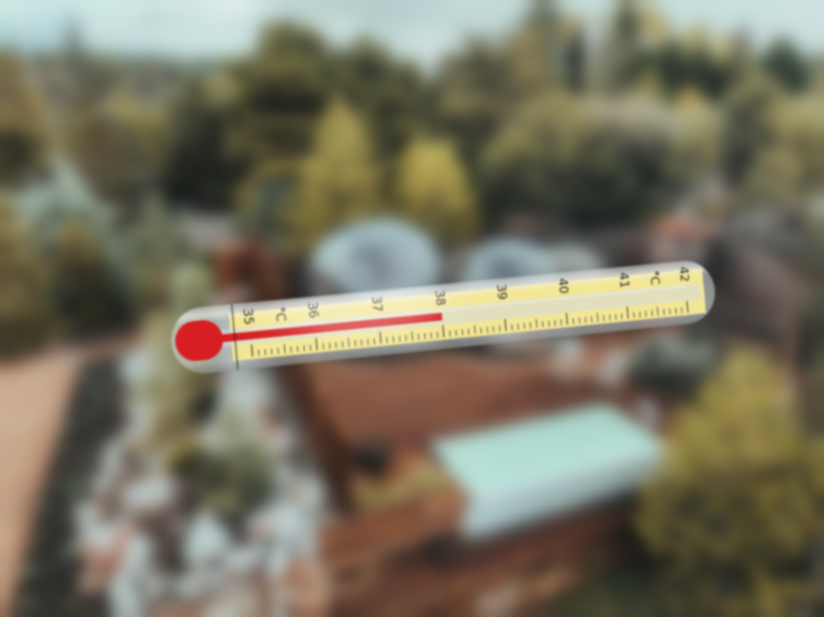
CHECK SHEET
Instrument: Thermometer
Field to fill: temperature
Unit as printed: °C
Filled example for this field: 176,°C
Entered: 38,°C
